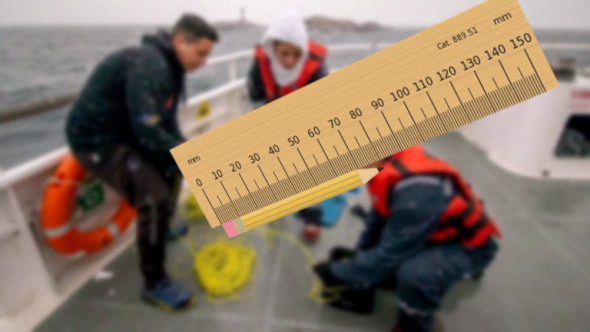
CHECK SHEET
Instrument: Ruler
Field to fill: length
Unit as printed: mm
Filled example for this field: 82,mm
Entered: 80,mm
